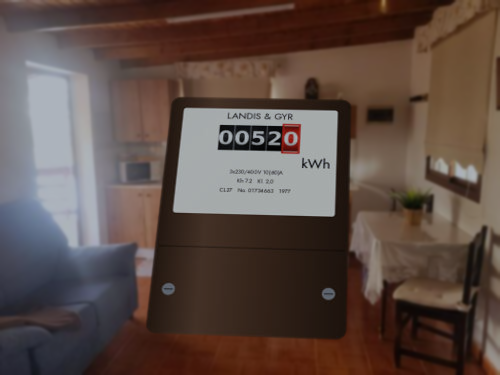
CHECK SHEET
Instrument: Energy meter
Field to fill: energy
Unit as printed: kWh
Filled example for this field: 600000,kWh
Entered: 52.0,kWh
